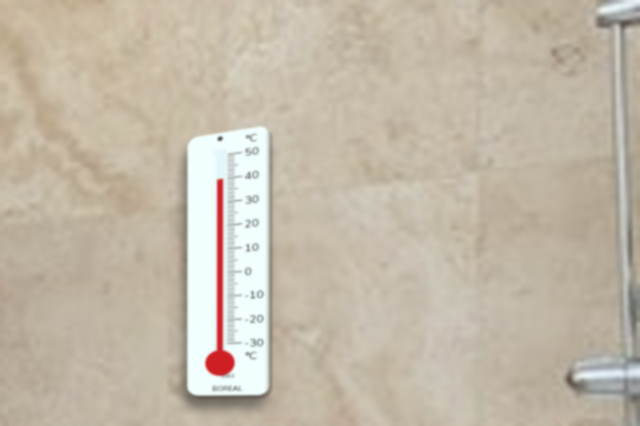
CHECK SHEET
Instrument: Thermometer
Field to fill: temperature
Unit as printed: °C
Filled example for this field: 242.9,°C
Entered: 40,°C
